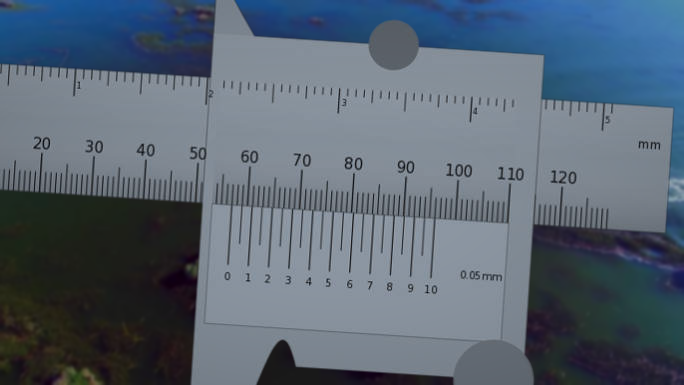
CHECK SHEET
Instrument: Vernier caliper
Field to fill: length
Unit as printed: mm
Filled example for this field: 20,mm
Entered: 57.0,mm
